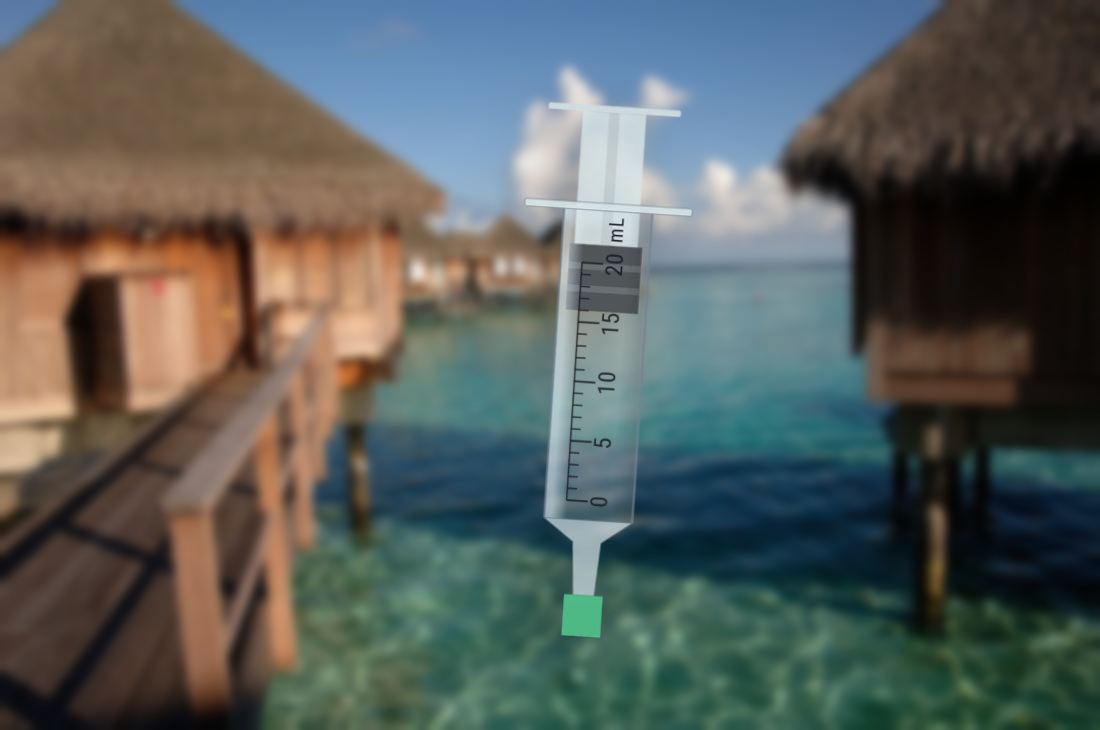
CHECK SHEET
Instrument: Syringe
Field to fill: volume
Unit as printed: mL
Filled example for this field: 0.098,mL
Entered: 16,mL
